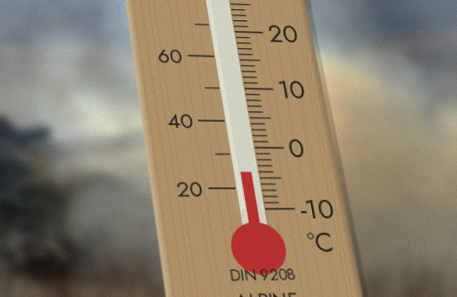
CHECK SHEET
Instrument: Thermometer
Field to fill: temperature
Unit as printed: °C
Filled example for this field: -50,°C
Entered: -4,°C
